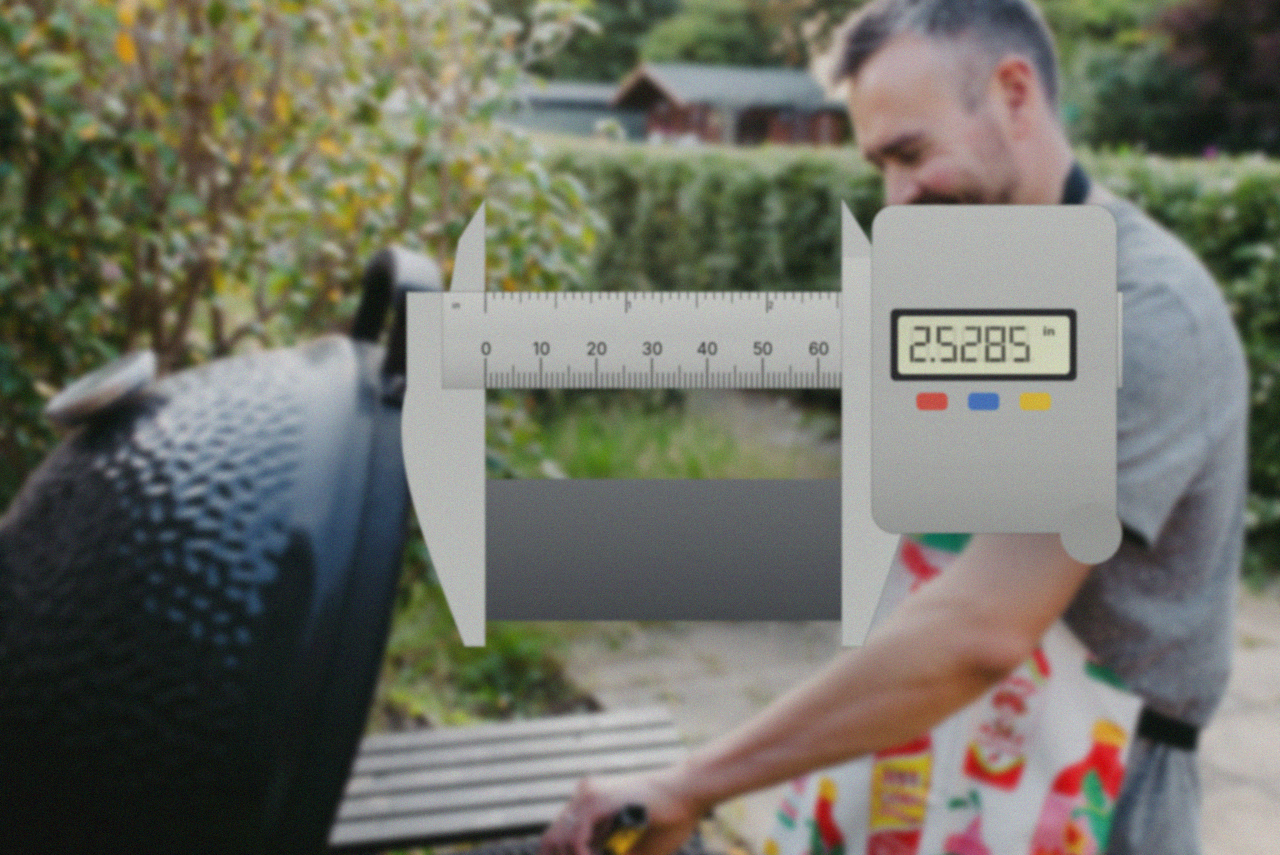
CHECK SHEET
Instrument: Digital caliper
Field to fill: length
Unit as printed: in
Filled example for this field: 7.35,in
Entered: 2.5285,in
